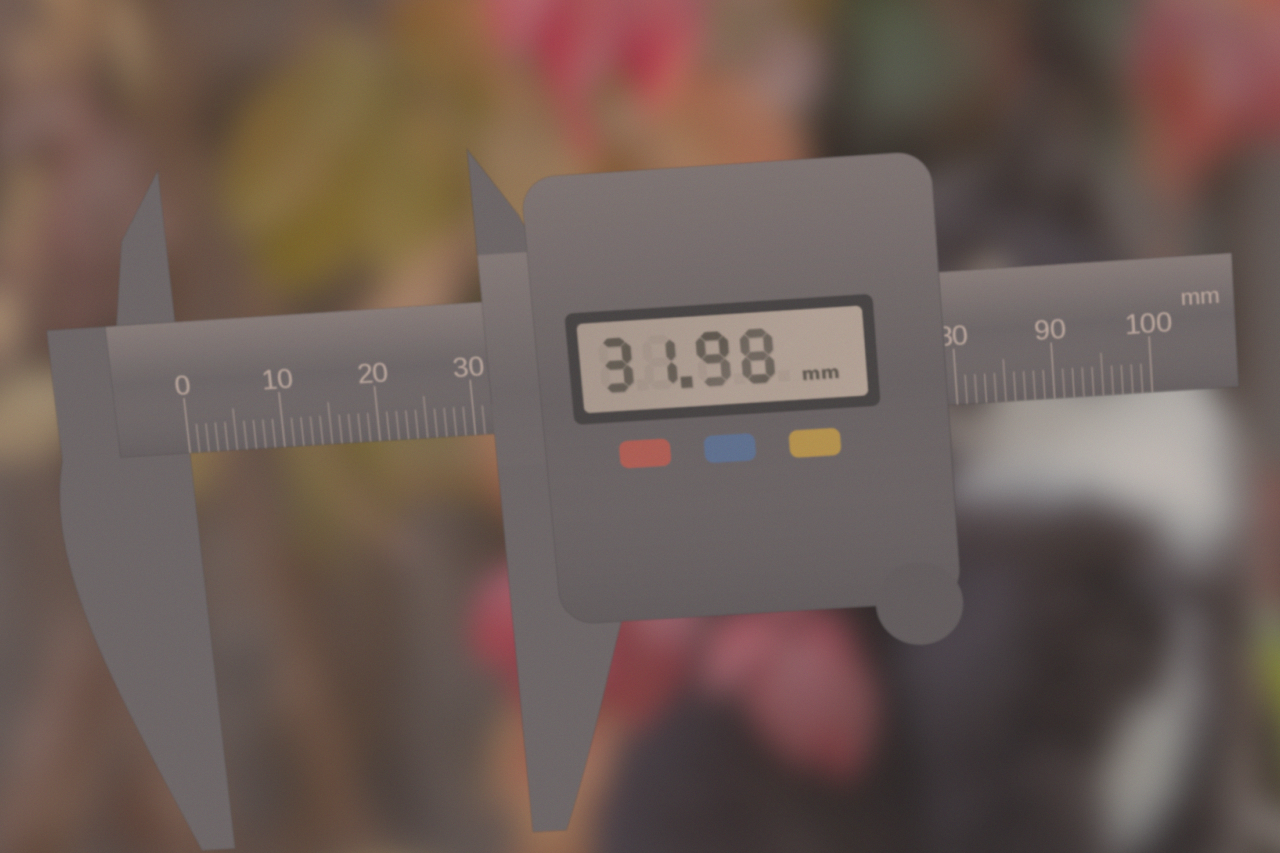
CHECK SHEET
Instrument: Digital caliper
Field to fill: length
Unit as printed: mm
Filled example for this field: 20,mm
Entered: 31.98,mm
